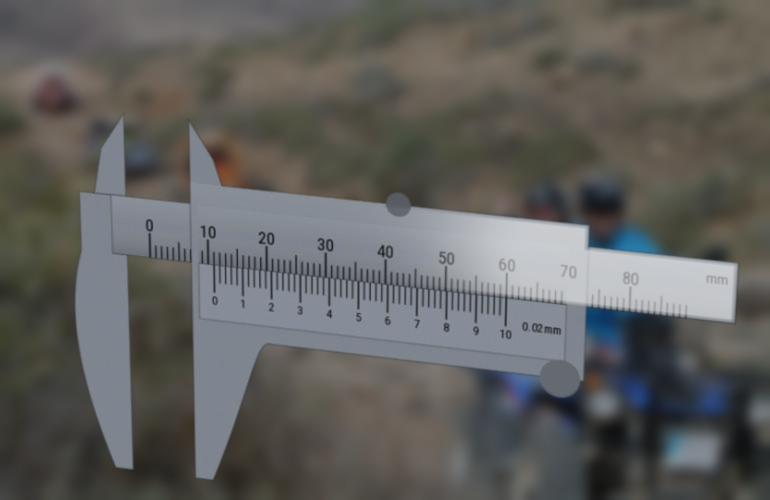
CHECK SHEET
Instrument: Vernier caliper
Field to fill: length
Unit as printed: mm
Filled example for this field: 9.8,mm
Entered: 11.0,mm
